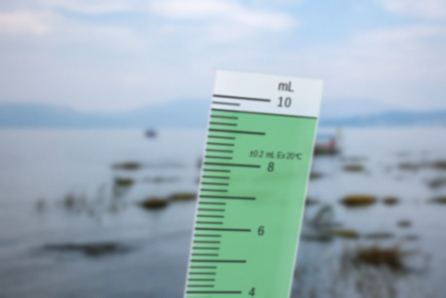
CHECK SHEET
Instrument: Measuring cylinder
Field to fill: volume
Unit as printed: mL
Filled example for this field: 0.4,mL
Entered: 9.6,mL
